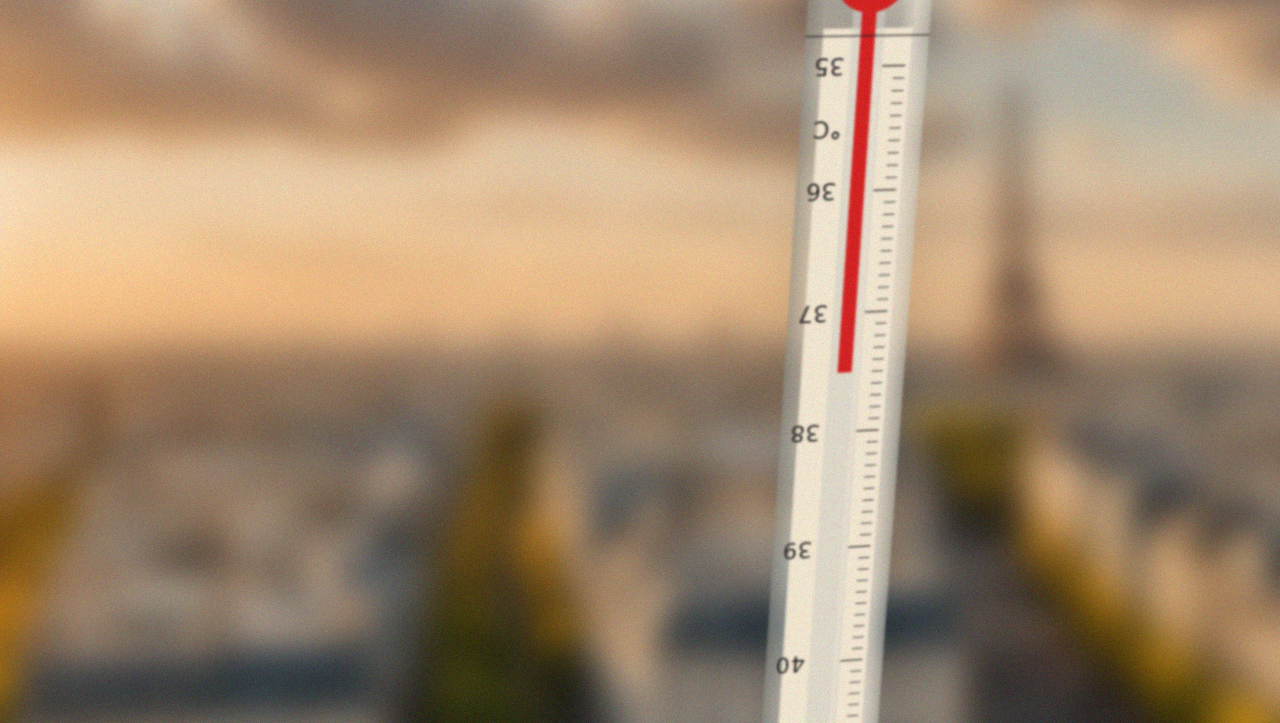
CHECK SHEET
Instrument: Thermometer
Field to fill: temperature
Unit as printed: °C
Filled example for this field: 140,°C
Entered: 37.5,°C
